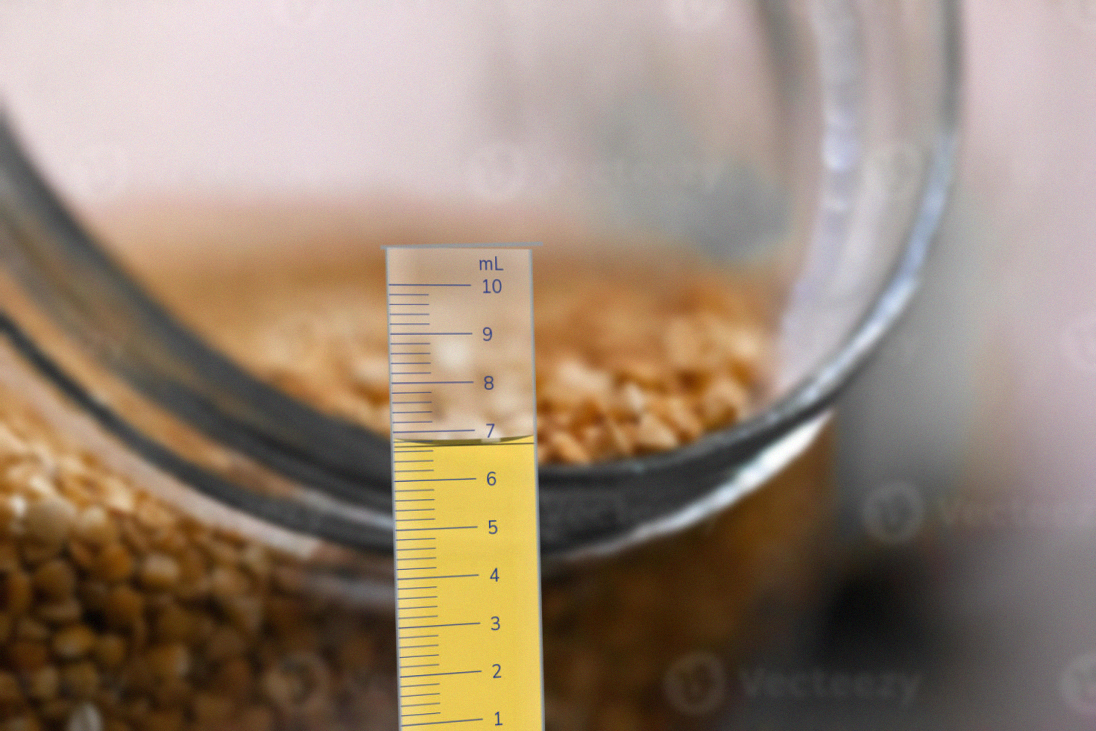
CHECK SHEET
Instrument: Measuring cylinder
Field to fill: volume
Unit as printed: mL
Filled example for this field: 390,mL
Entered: 6.7,mL
